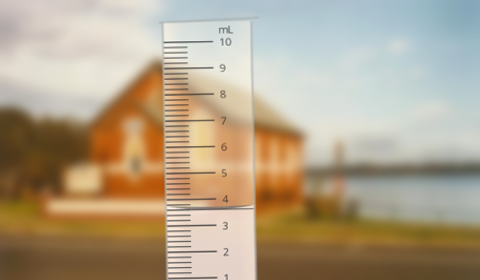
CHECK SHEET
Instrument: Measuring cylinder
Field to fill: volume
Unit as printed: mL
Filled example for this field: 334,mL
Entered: 3.6,mL
